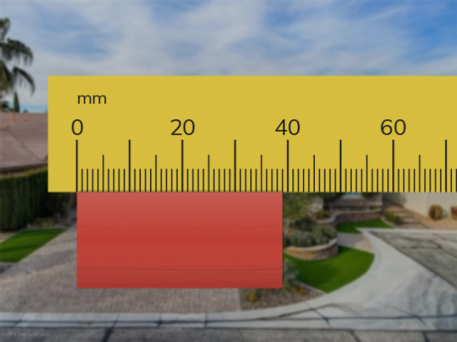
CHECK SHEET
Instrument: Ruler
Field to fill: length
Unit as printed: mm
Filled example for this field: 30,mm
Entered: 39,mm
